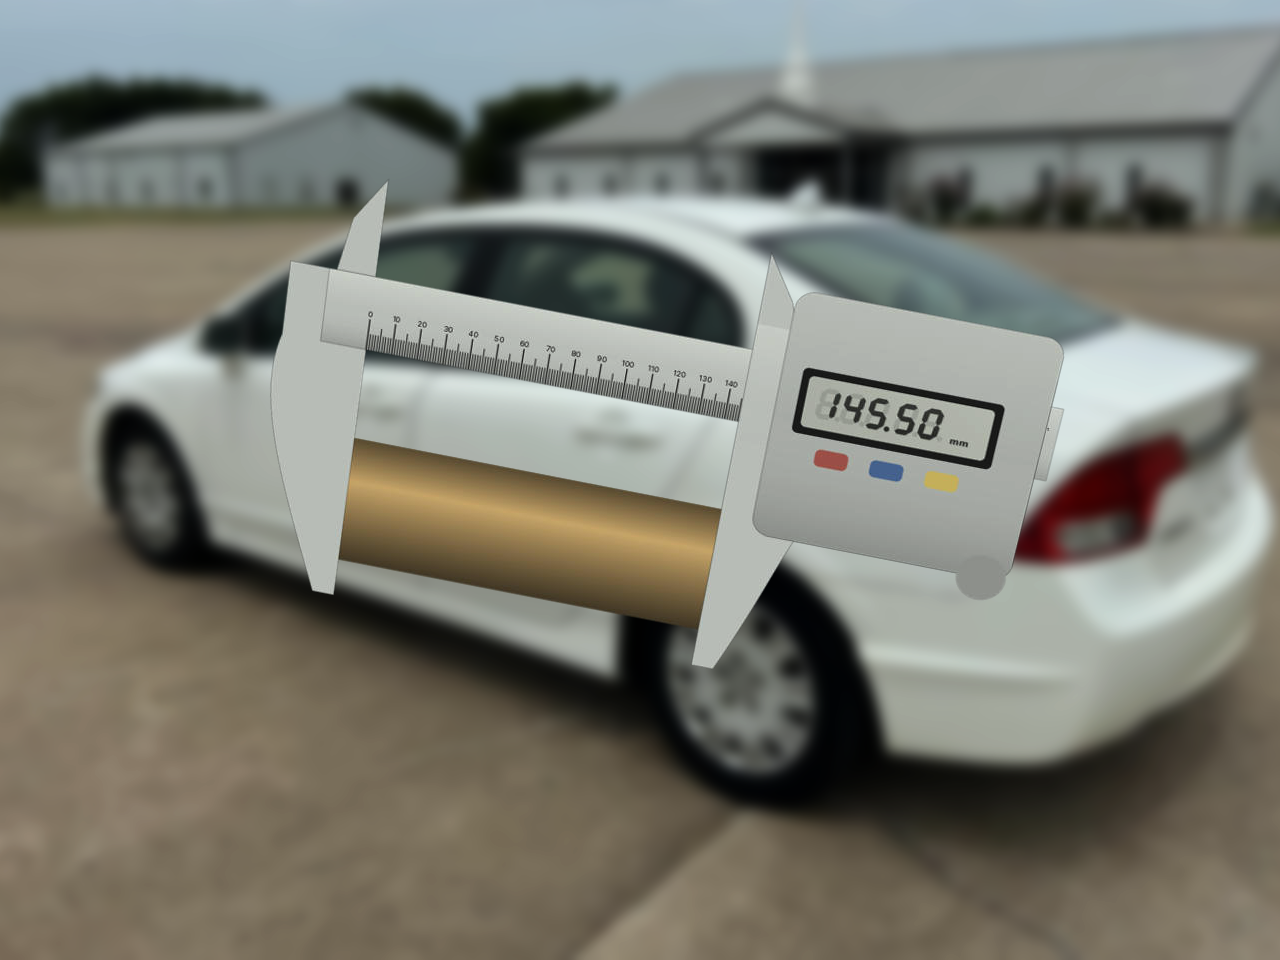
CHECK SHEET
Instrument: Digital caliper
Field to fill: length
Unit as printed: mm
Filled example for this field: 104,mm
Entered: 145.50,mm
